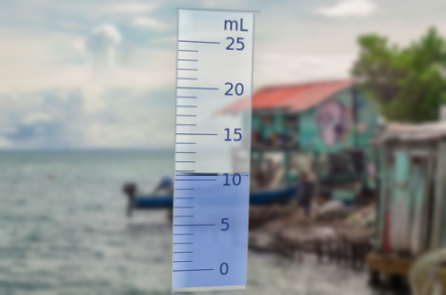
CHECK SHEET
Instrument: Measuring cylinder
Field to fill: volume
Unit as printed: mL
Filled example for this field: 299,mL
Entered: 10.5,mL
